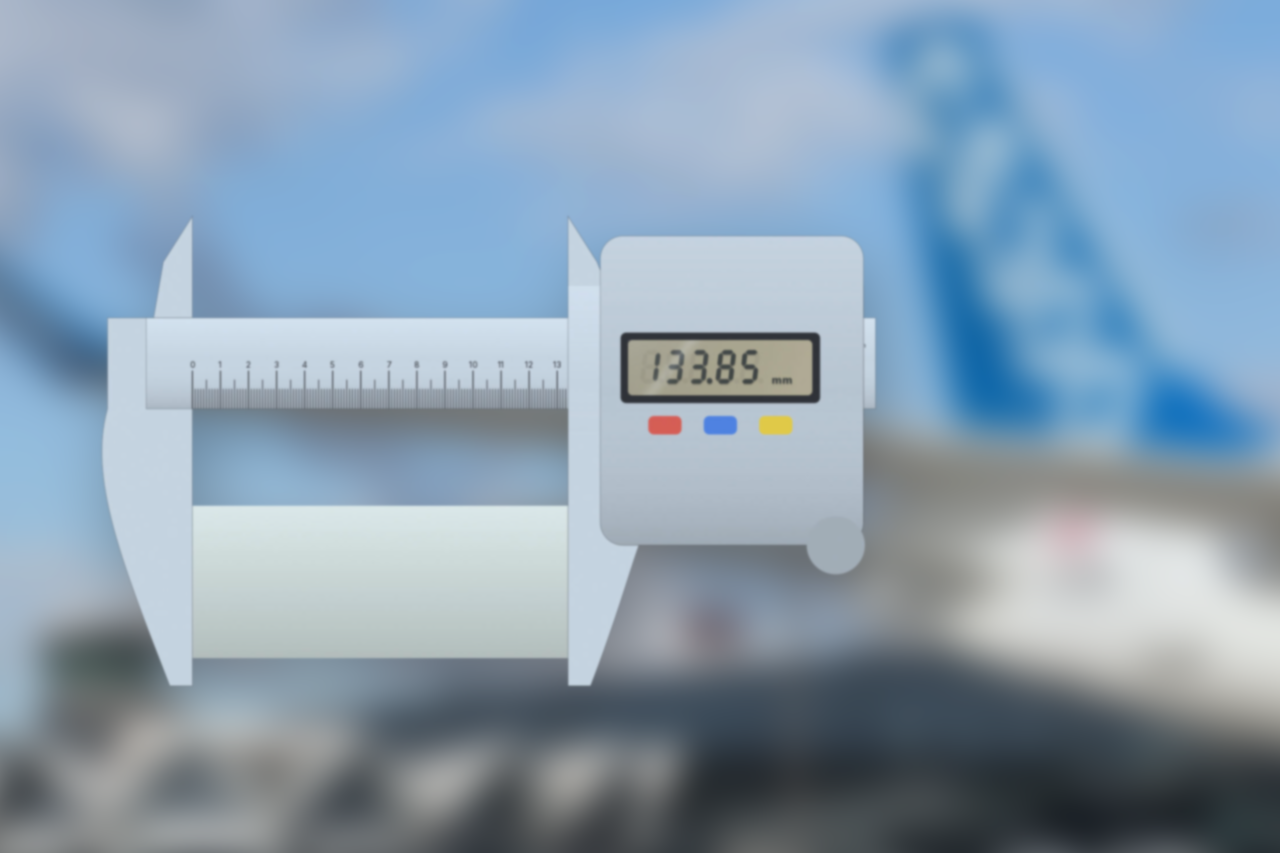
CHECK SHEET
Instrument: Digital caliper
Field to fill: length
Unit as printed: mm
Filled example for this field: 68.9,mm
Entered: 133.85,mm
